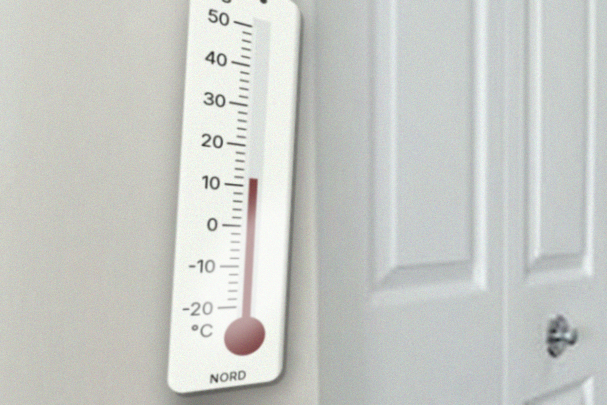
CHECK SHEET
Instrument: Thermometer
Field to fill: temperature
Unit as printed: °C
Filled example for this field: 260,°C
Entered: 12,°C
